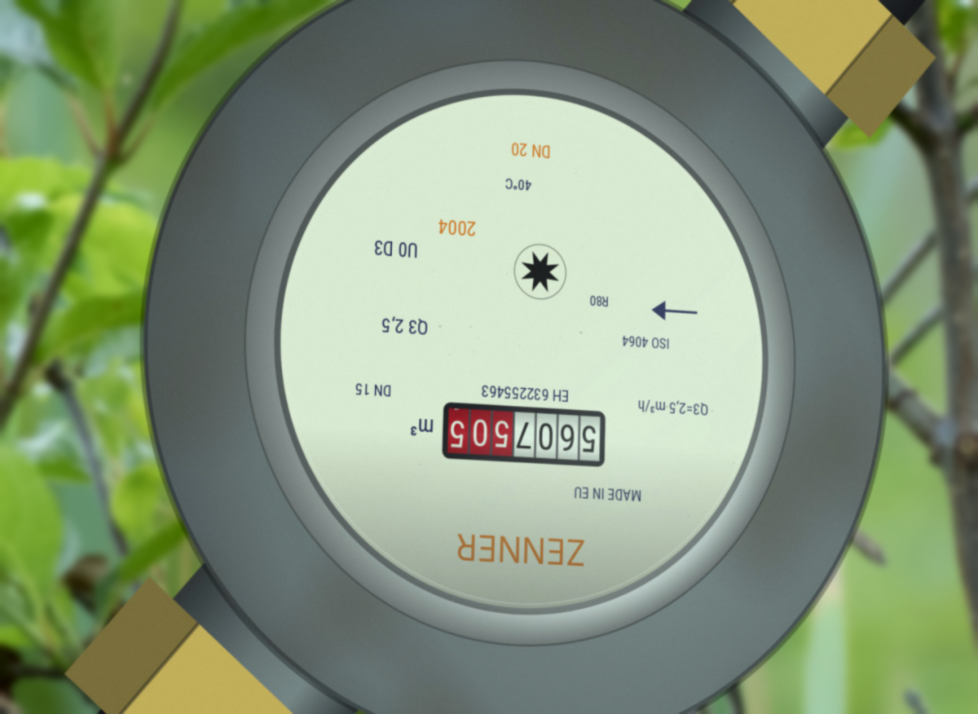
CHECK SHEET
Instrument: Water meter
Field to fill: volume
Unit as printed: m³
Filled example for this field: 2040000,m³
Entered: 5607.505,m³
